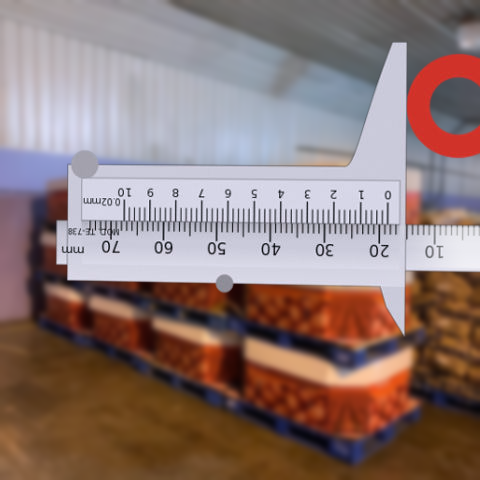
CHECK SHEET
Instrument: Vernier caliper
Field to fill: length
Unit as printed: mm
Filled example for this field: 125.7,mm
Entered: 18.5,mm
